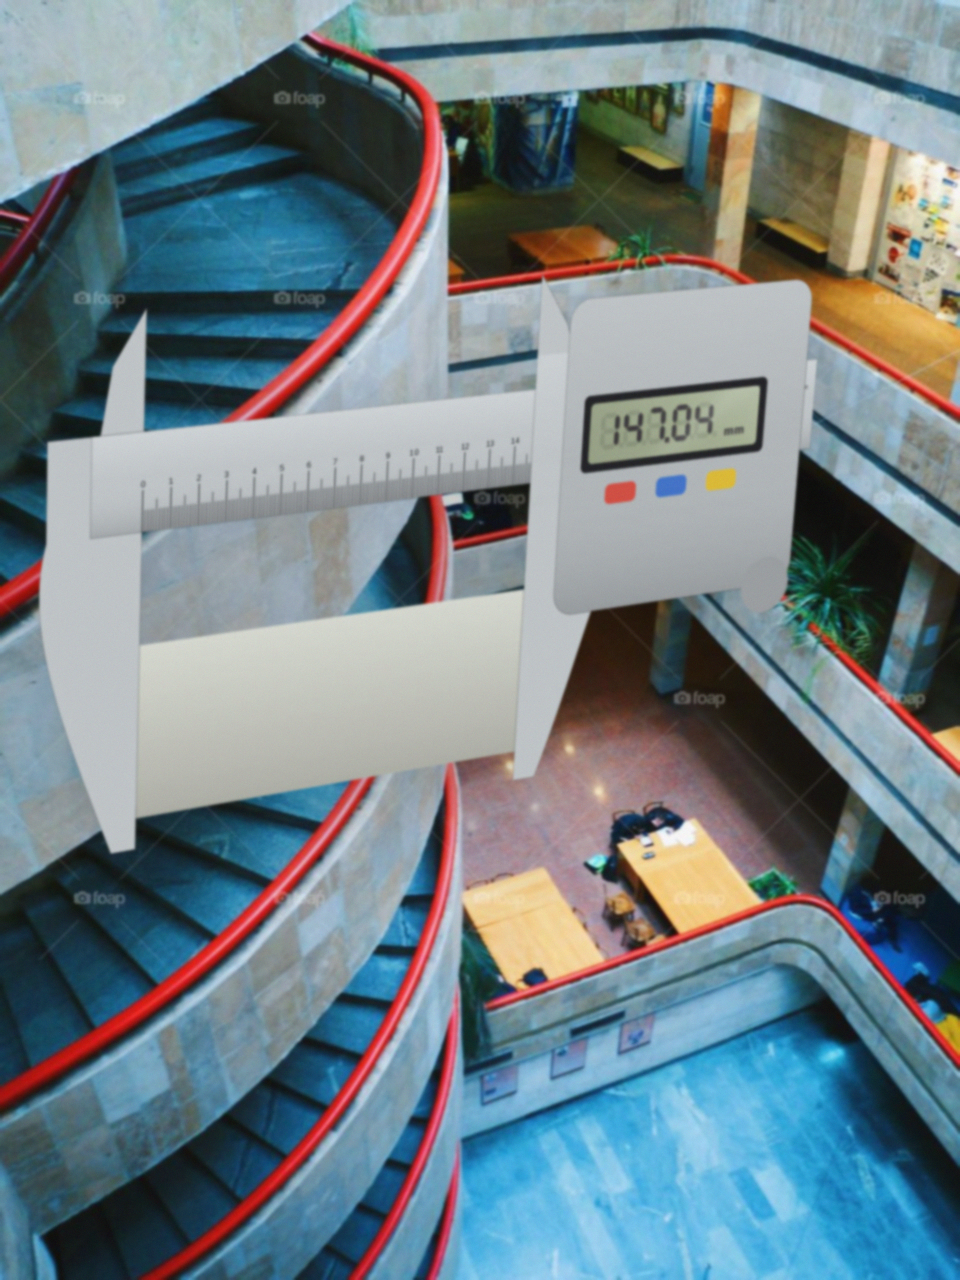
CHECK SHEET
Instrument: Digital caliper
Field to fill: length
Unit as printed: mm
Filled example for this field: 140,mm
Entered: 147.04,mm
